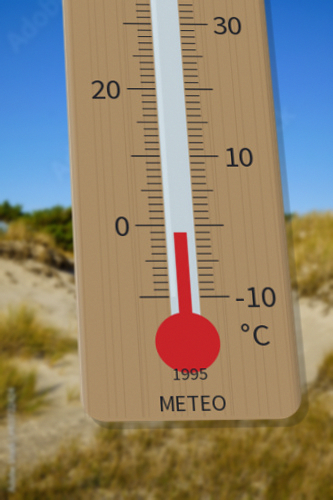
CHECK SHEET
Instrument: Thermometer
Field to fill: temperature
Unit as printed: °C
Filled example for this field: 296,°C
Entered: -1,°C
